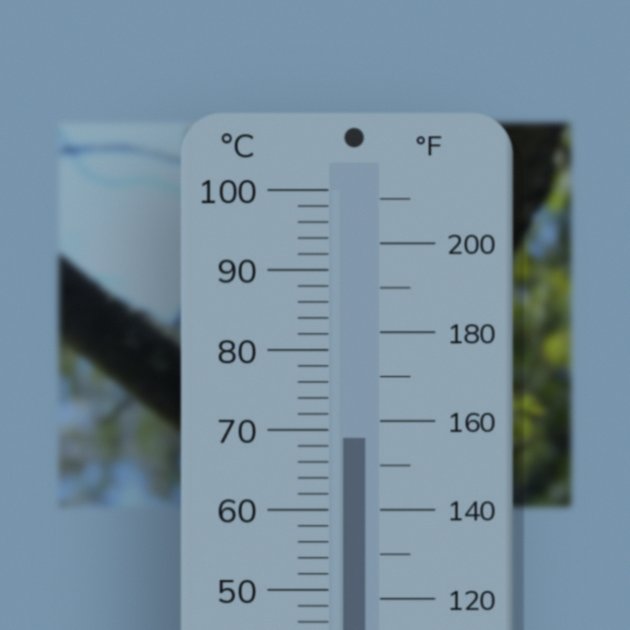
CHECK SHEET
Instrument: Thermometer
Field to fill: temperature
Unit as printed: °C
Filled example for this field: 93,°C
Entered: 69,°C
